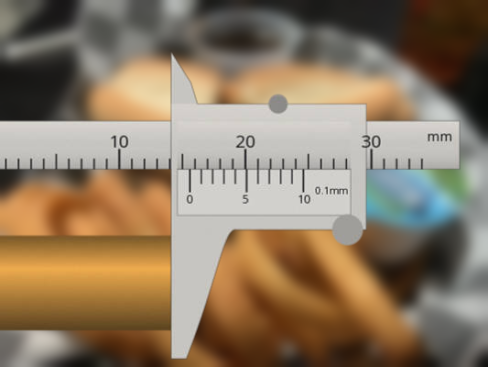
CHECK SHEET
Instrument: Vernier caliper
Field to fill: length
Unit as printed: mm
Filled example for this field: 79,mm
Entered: 15.6,mm
